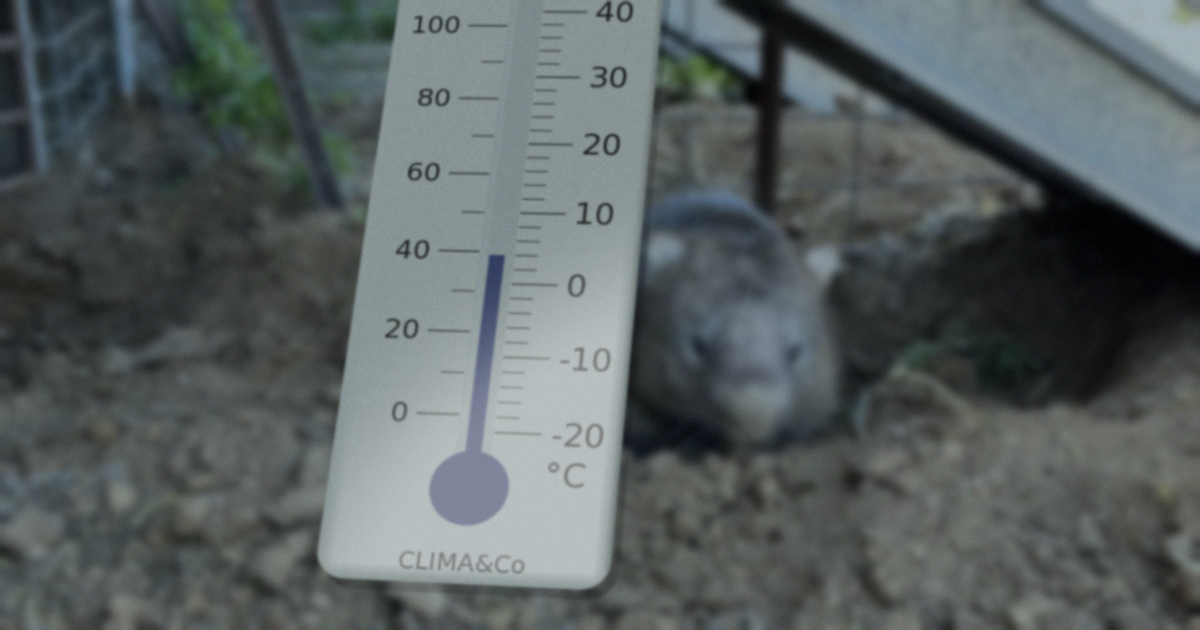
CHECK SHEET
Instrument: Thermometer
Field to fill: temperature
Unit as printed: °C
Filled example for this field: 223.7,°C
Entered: 4,°C
